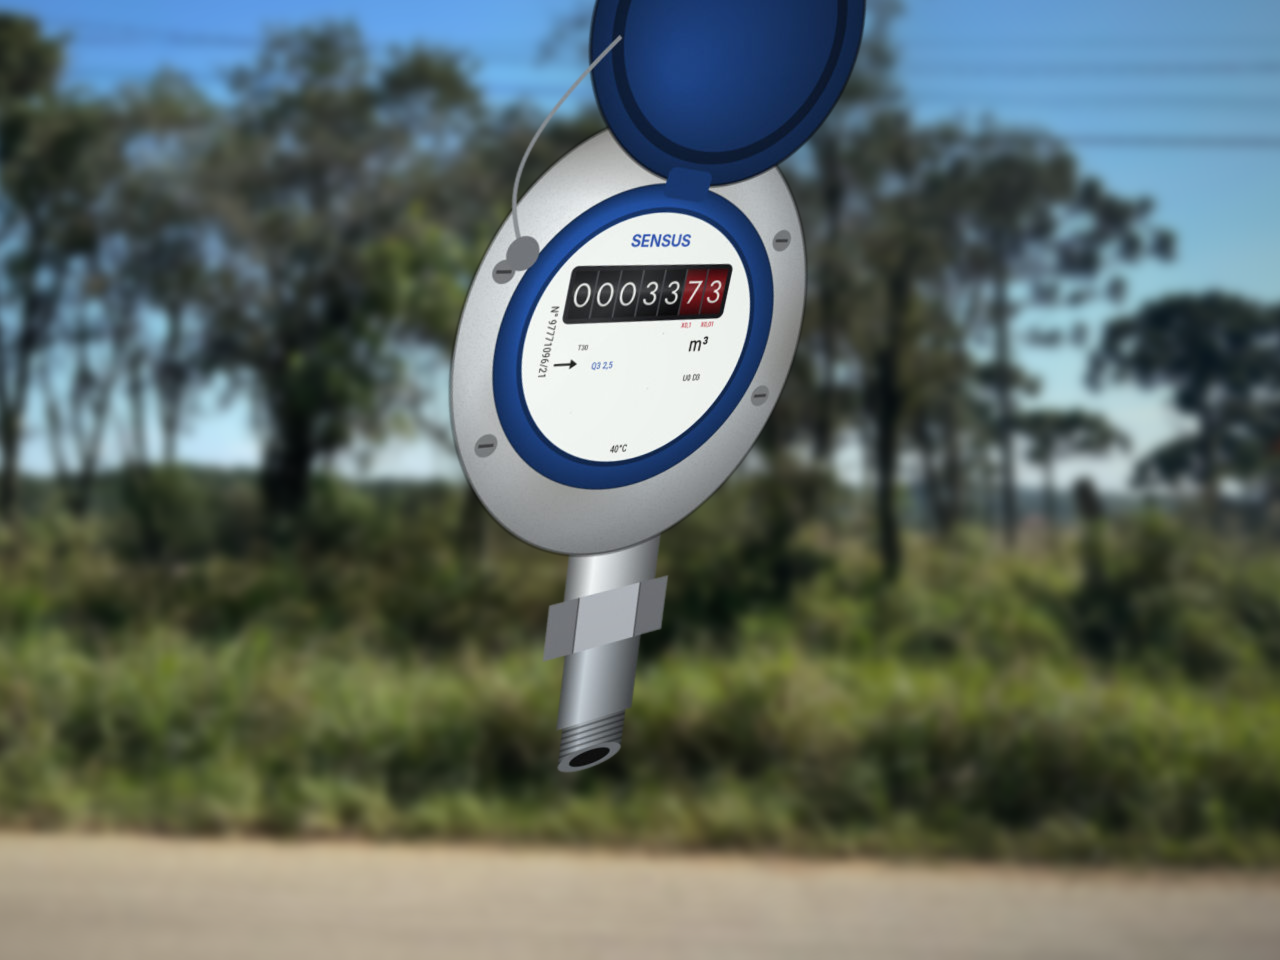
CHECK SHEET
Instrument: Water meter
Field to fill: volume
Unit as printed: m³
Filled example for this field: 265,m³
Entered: 33.73,m³
